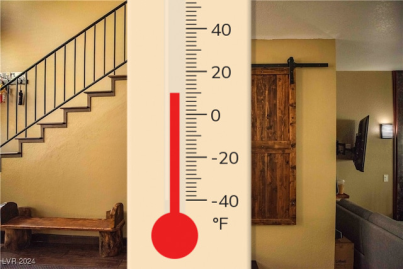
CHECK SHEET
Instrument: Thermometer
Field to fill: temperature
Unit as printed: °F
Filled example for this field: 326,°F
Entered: 10,°F
